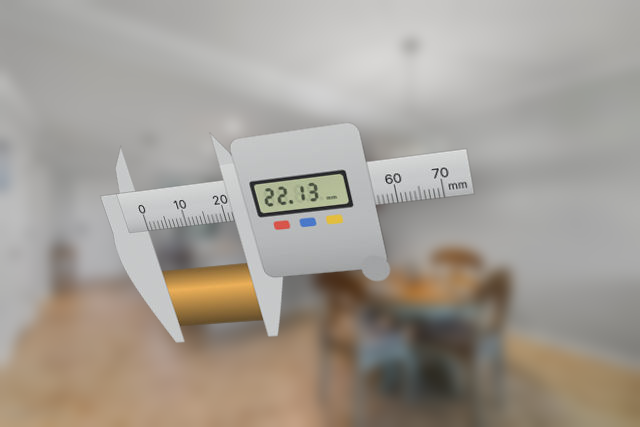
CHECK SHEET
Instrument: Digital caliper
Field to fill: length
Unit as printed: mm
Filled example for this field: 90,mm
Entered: 22.13,mm
